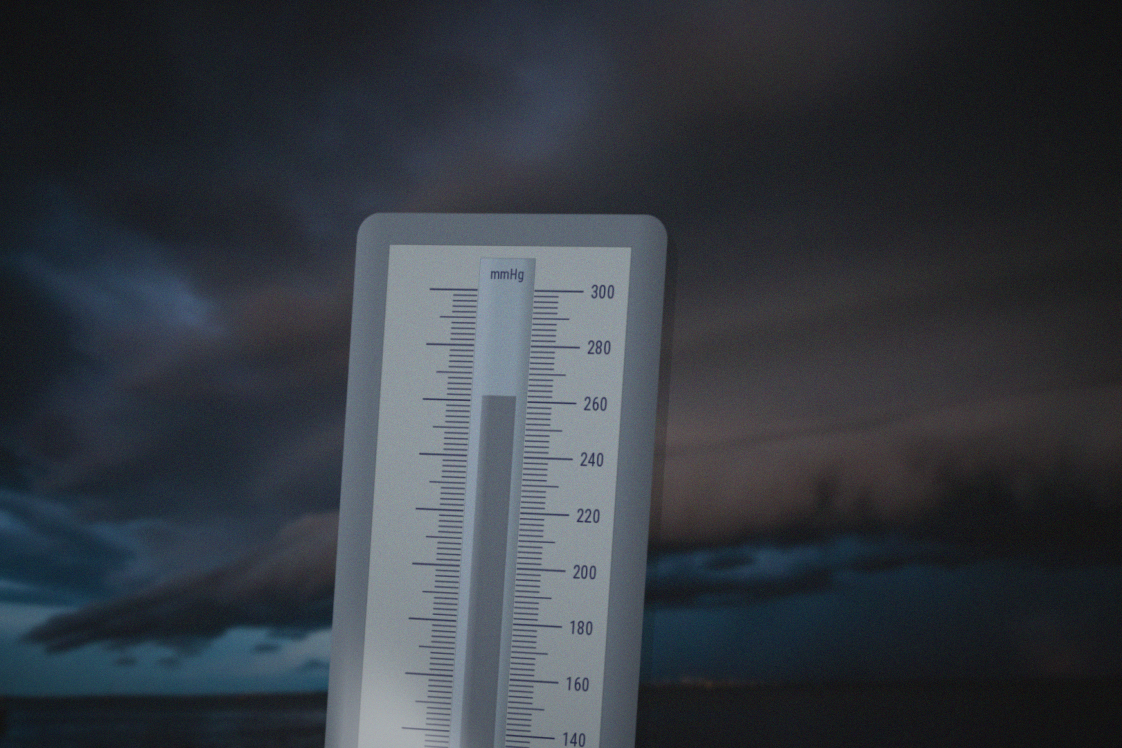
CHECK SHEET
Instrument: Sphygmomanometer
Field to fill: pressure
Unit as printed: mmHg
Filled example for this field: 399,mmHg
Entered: 262,mmHg
